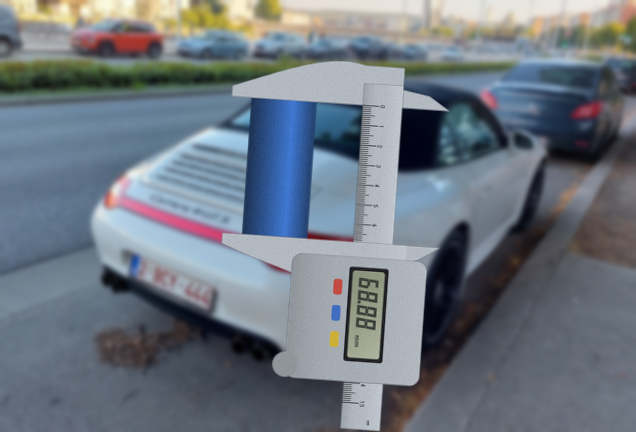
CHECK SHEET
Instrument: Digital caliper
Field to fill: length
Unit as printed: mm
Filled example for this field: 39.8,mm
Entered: 68.88,mm
